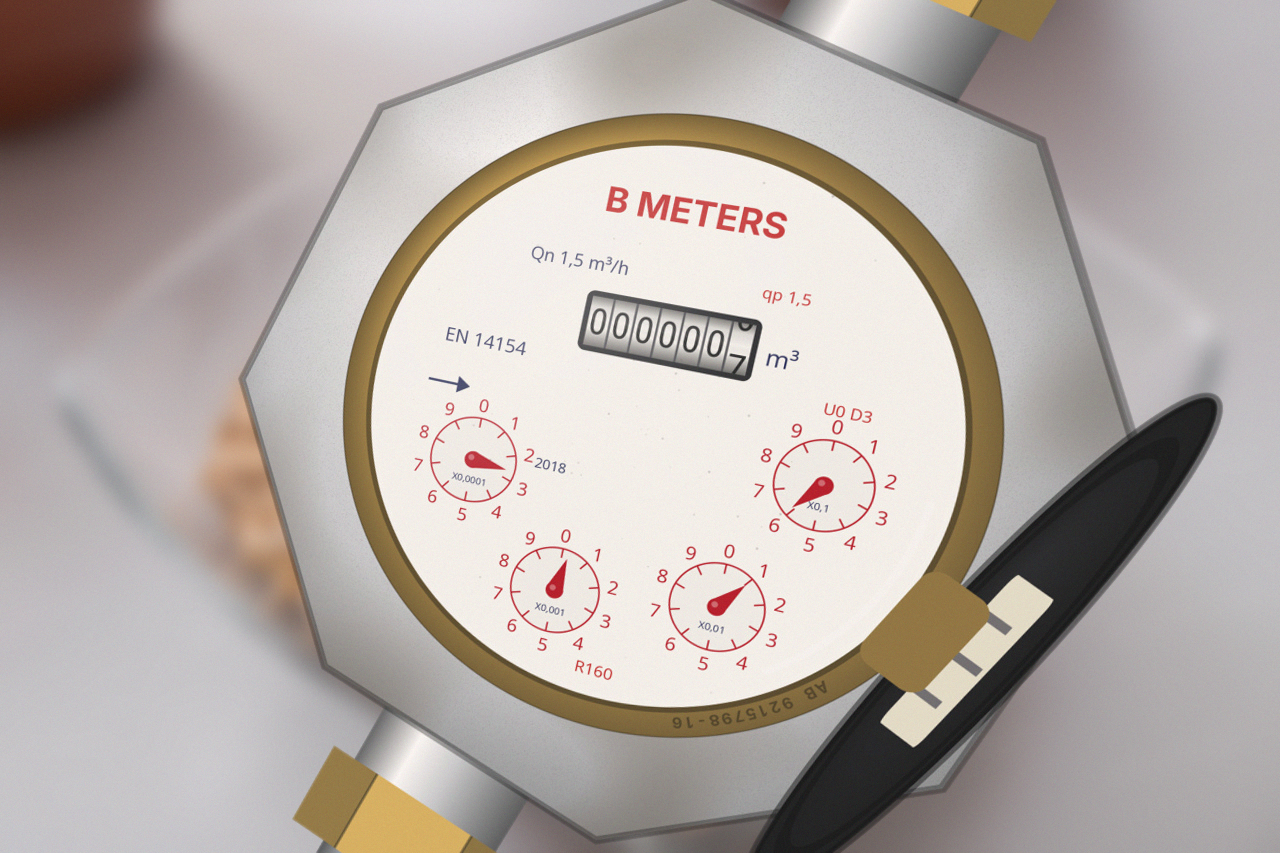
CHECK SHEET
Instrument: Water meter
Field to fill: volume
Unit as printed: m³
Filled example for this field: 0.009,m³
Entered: 6.6102,m³
